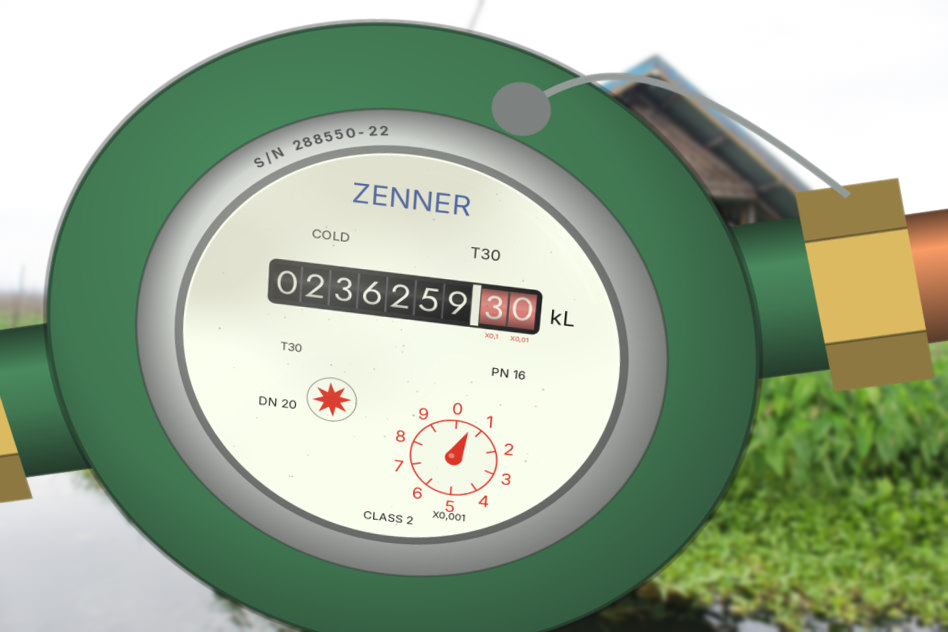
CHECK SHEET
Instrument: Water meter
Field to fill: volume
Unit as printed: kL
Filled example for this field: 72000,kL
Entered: 236259.300,kL
